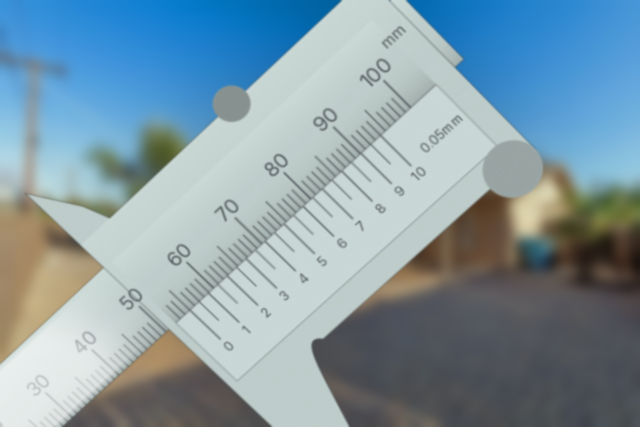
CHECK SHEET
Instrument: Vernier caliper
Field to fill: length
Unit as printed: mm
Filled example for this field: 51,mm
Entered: 55.0,mm
